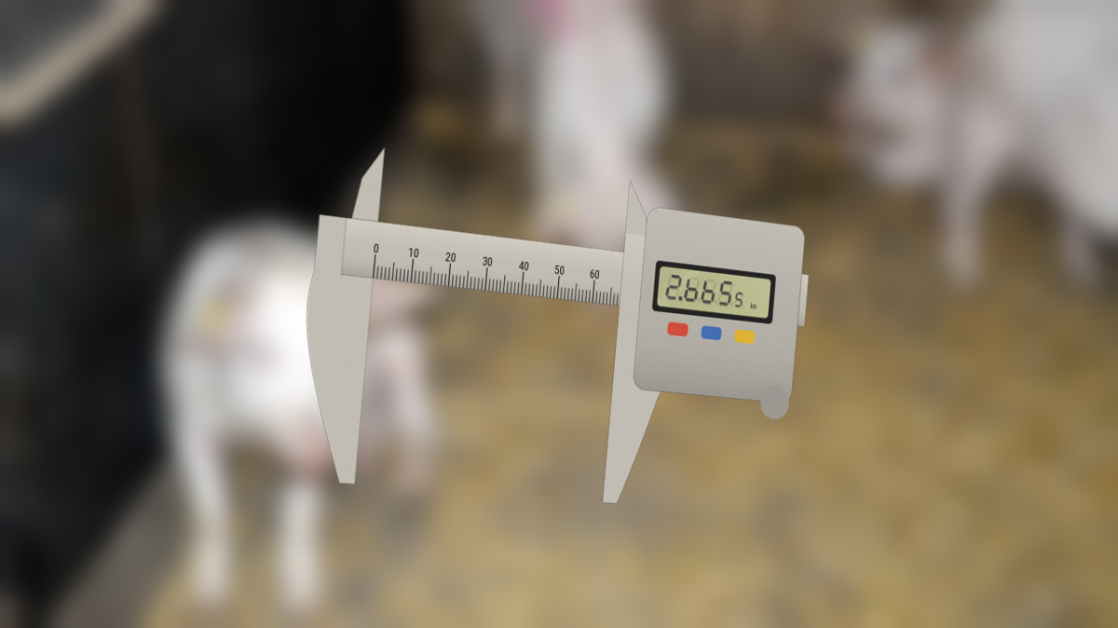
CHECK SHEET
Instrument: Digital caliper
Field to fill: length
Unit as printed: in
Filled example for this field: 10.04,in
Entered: 2.6655,in
